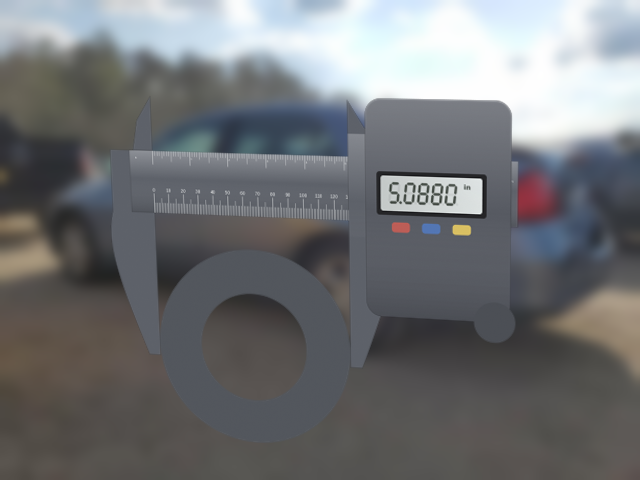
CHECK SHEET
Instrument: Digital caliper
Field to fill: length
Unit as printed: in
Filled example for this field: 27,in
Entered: 5.0880,in
